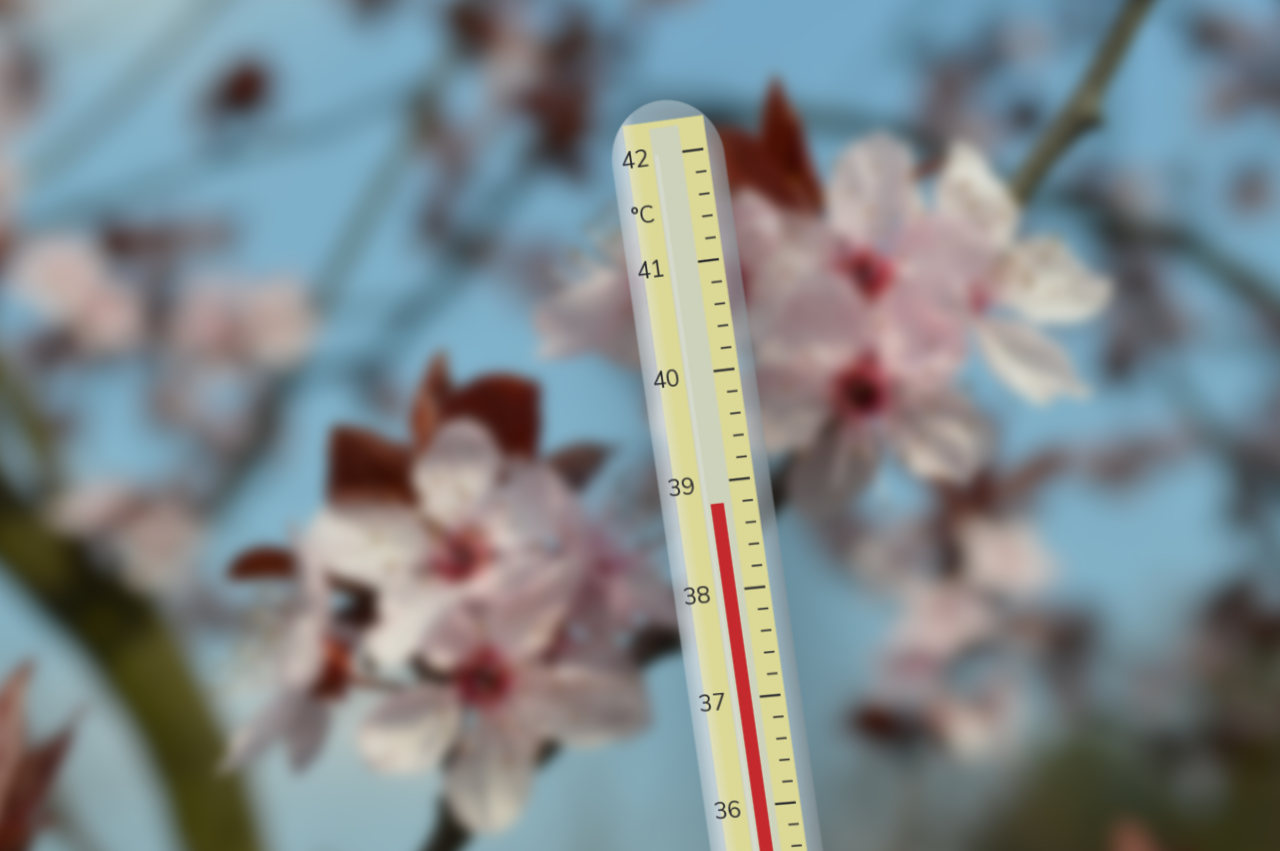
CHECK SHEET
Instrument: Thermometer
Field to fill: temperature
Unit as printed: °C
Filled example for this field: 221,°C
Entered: 38.8,°C
